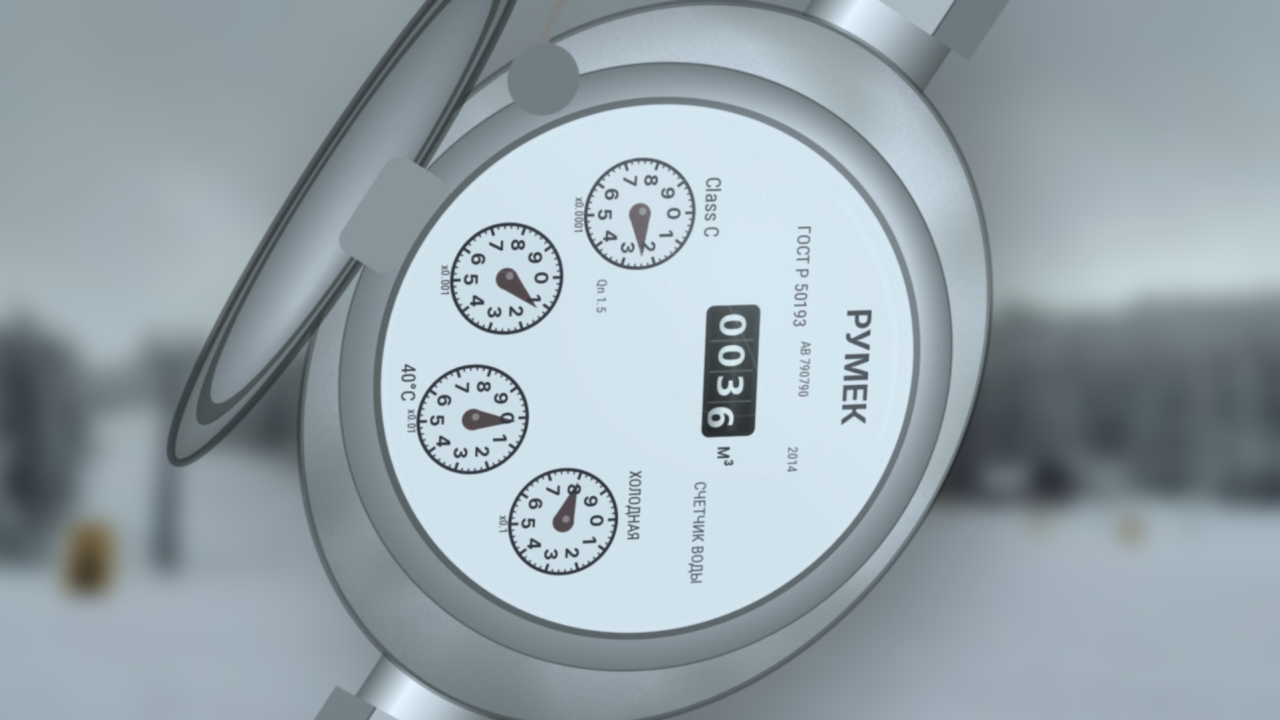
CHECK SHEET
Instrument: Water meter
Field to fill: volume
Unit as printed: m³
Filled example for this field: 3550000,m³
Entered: 35.8012,m³
